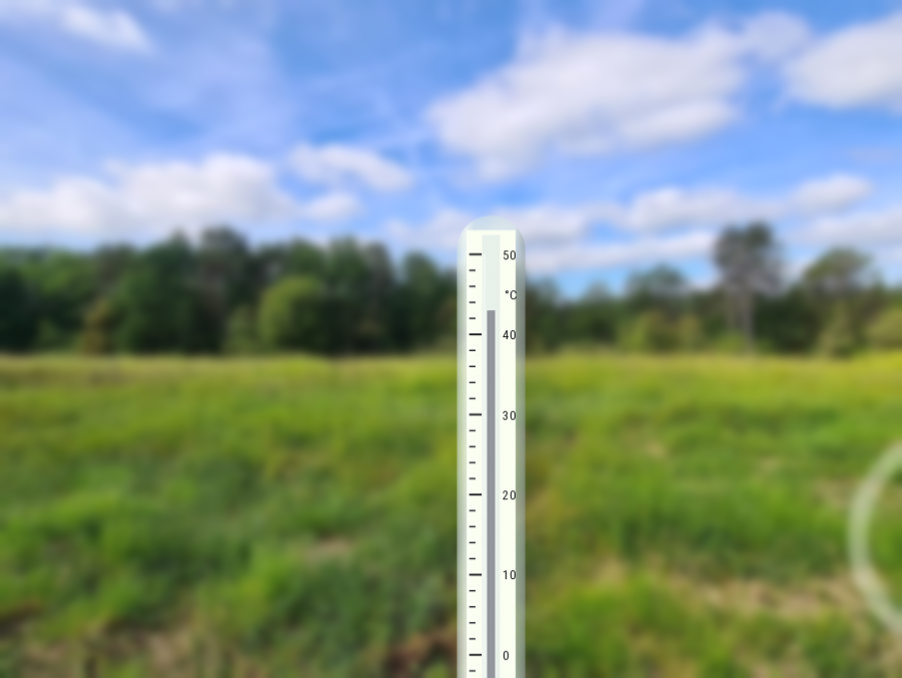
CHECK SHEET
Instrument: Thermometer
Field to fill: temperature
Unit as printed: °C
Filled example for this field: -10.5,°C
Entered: 43,°C
